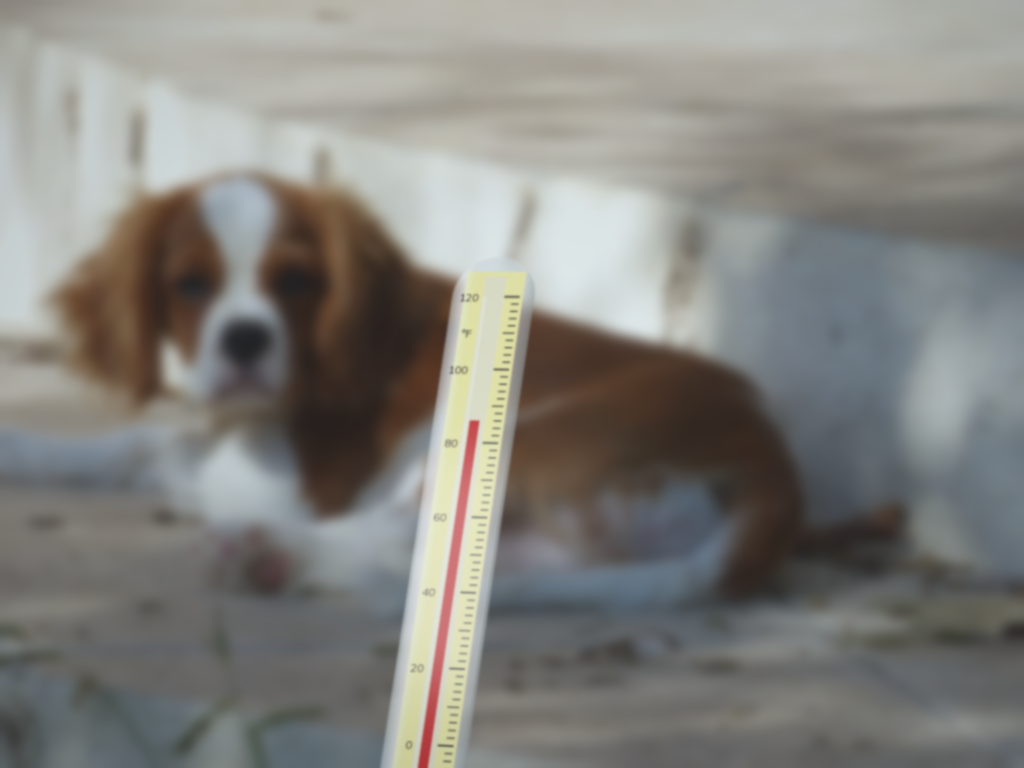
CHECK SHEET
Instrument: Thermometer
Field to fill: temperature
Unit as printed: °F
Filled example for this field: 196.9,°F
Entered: 86,°F
